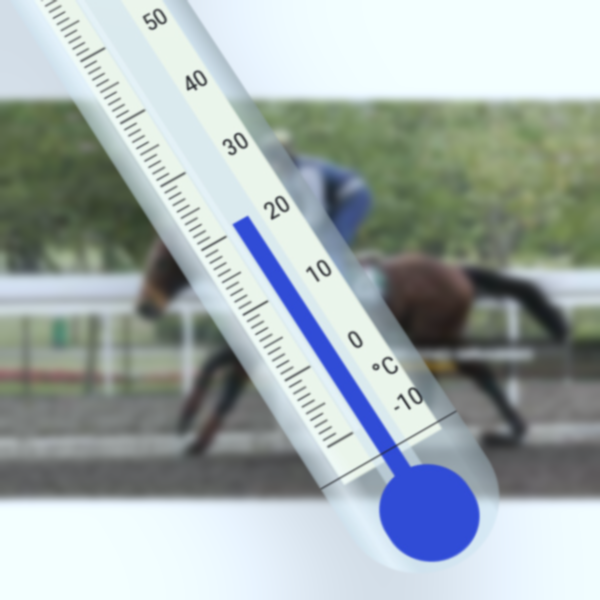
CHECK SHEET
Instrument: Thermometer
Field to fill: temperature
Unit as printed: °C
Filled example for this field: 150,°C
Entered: 21,°C
